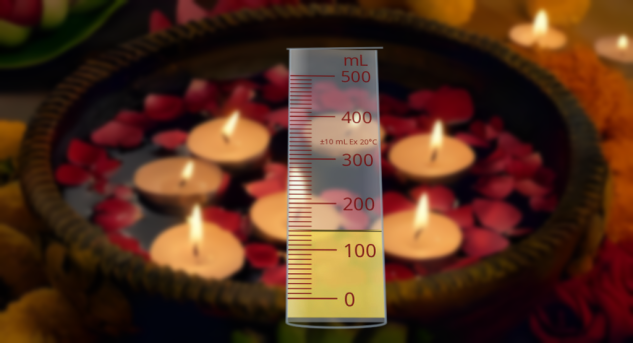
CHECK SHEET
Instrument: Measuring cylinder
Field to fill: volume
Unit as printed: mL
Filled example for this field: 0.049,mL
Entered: 140,mL
